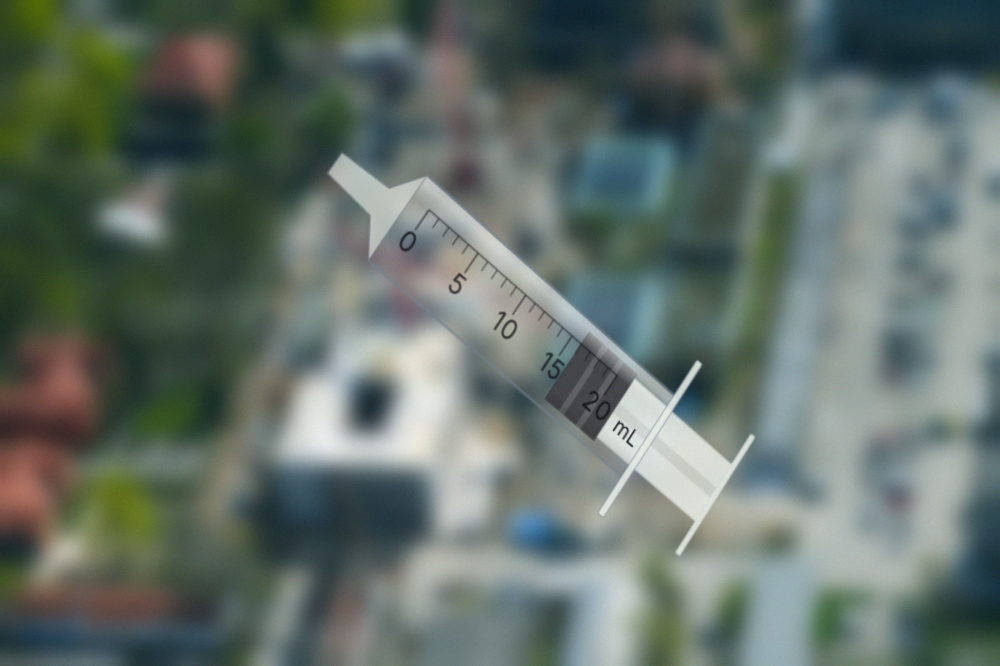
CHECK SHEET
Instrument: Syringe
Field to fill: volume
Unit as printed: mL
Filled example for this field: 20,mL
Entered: 16,mL
